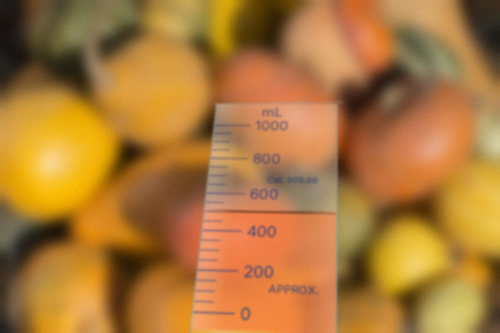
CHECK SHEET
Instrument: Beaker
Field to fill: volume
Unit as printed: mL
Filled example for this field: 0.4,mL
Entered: 500,mL
